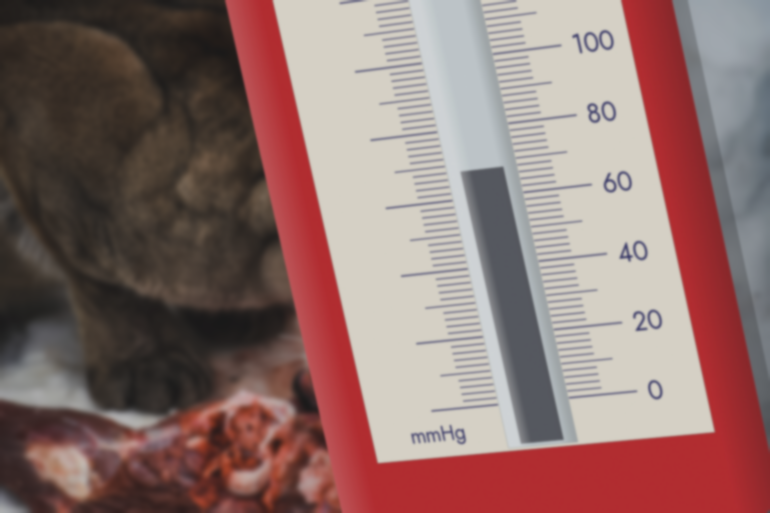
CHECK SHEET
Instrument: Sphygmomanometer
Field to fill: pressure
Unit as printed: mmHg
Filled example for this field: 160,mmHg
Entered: 68,mmHg
